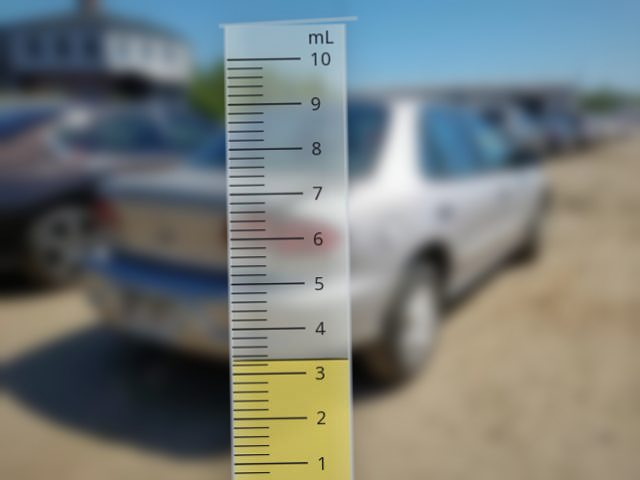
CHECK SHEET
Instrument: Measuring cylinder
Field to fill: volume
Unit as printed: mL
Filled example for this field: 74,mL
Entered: 3.3,mL
